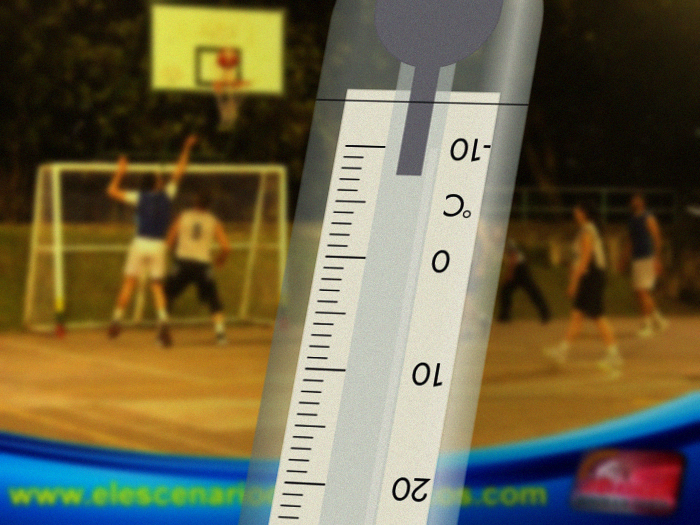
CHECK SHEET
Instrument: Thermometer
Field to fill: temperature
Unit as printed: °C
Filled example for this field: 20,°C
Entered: -7.5,°C
